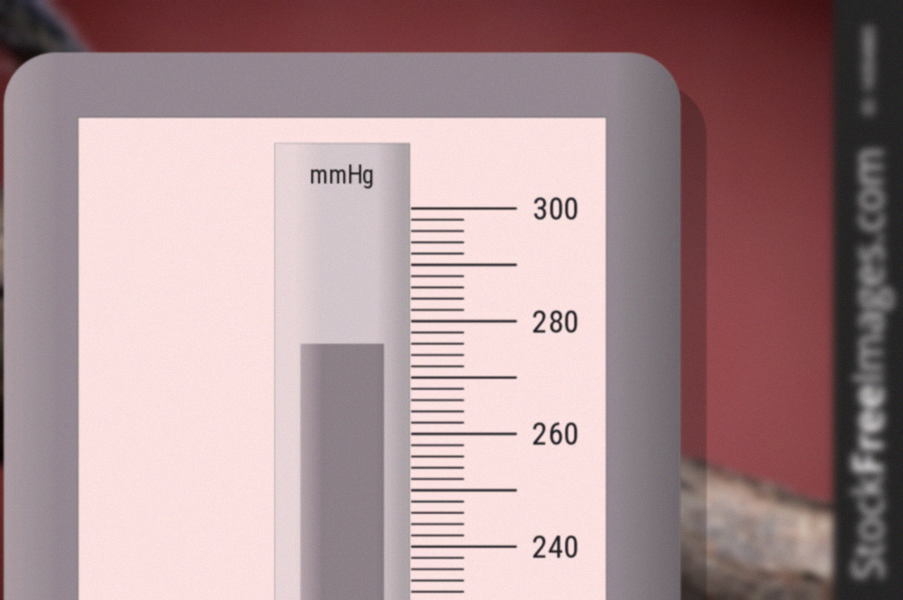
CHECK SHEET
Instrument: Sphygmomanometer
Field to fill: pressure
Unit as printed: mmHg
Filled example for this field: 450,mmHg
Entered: 276,mmHg
